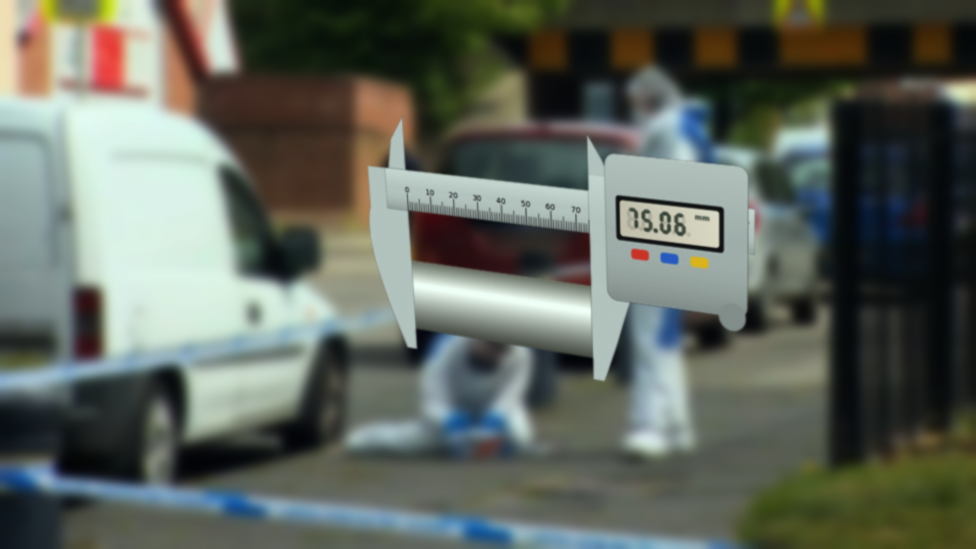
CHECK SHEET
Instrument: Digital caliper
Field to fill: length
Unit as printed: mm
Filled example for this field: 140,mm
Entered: 75.06,mm
